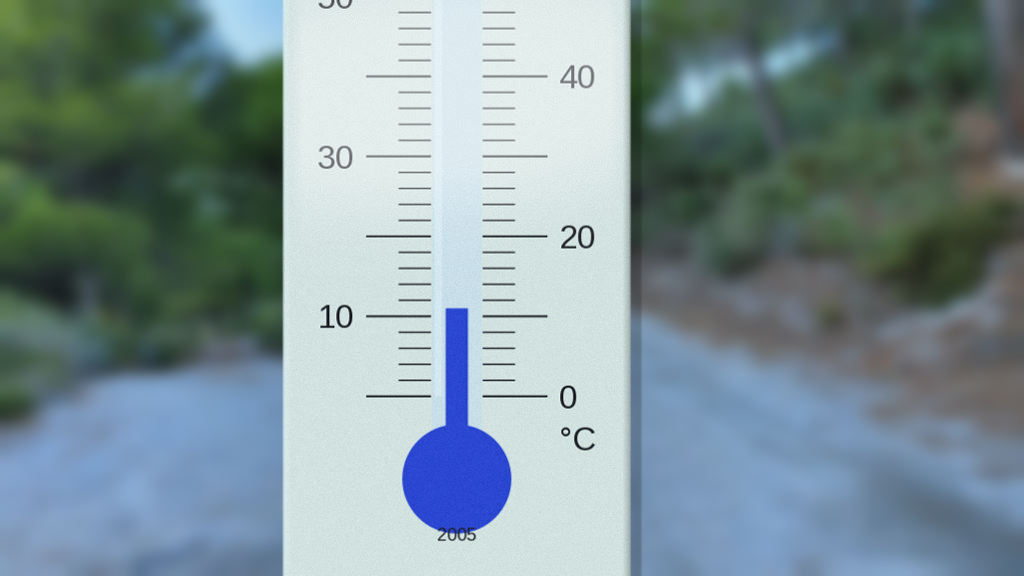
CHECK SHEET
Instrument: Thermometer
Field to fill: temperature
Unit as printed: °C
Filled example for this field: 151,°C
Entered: 11,°C
